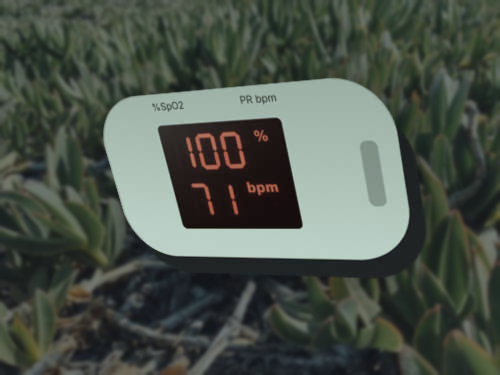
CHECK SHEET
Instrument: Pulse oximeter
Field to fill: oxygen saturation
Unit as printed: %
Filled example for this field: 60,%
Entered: 100,%
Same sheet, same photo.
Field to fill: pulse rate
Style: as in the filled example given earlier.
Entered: 71,bpm
